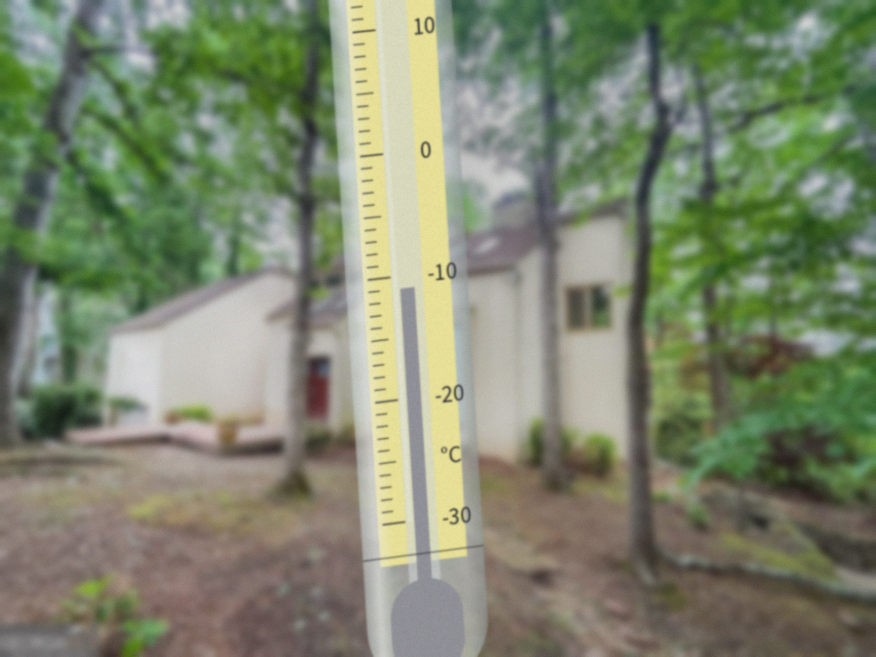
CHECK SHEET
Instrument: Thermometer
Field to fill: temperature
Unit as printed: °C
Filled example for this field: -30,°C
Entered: -11,°C
